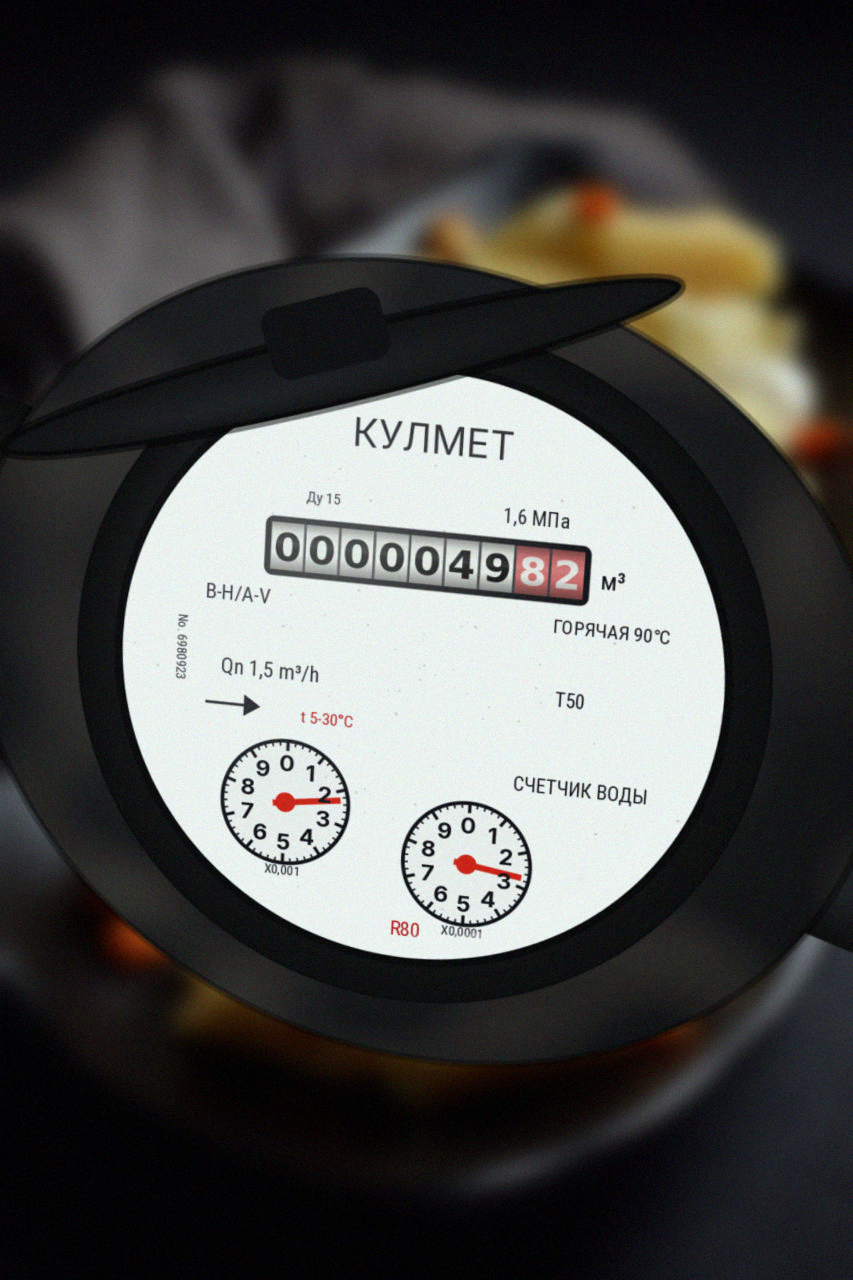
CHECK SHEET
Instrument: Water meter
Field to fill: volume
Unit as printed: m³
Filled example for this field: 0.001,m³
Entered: 49.8222,m³
